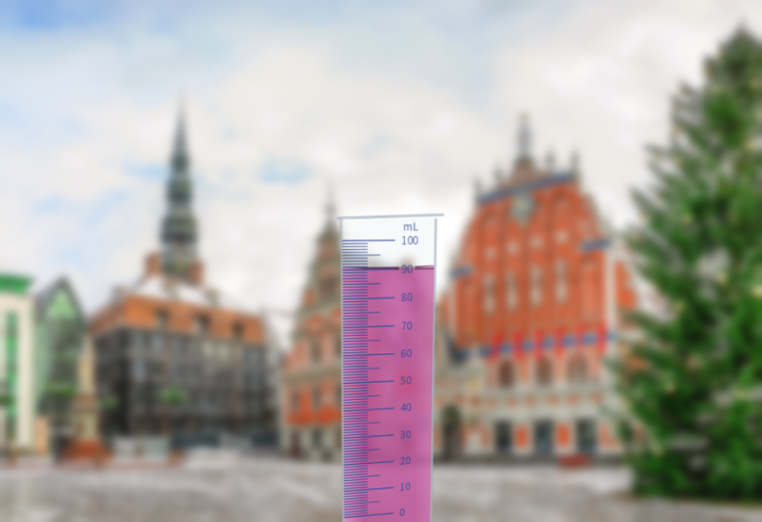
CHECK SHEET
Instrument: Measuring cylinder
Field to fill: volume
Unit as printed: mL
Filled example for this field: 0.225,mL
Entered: 90,mL
